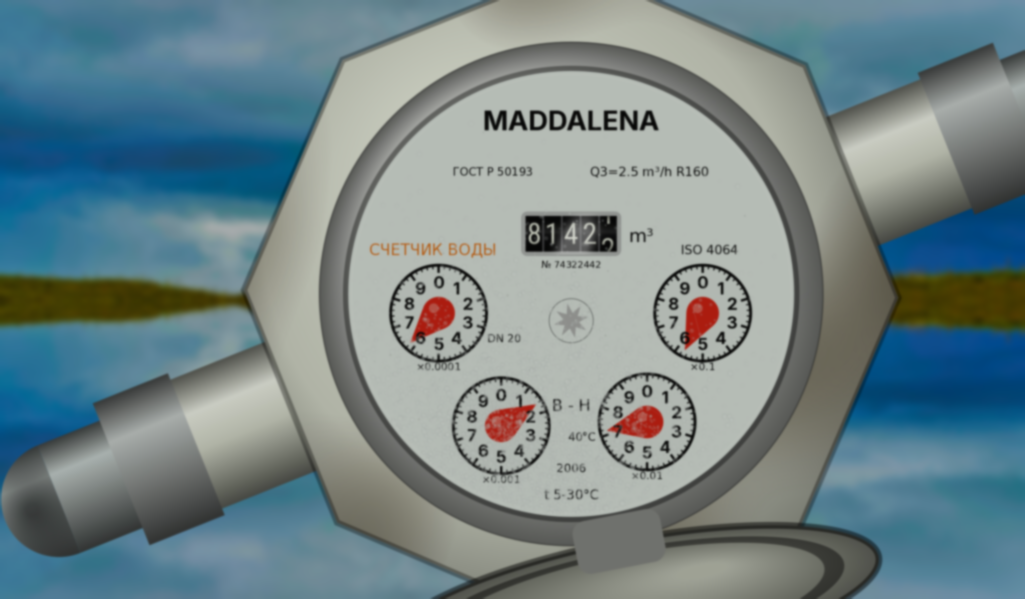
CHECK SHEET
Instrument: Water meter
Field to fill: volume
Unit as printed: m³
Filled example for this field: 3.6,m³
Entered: 81421.5716,m³
